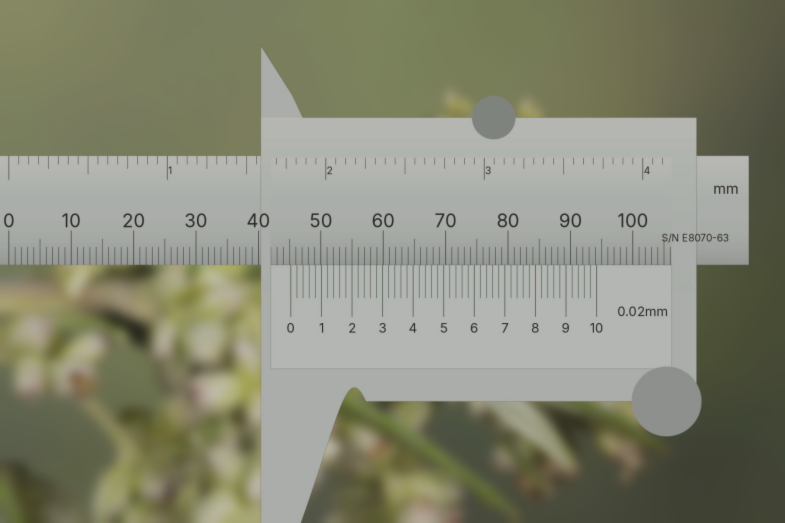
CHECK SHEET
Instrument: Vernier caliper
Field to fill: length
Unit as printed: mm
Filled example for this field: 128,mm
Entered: 45.2,mm
